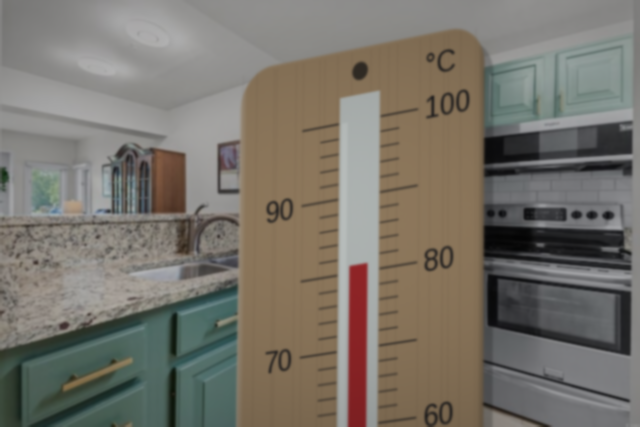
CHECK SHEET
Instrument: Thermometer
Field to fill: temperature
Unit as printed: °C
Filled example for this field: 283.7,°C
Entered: 81,°C
